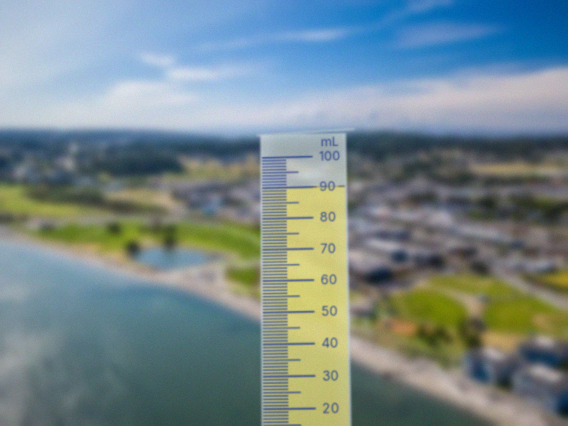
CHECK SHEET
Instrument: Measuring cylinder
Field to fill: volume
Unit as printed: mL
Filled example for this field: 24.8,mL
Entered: 90,mL
